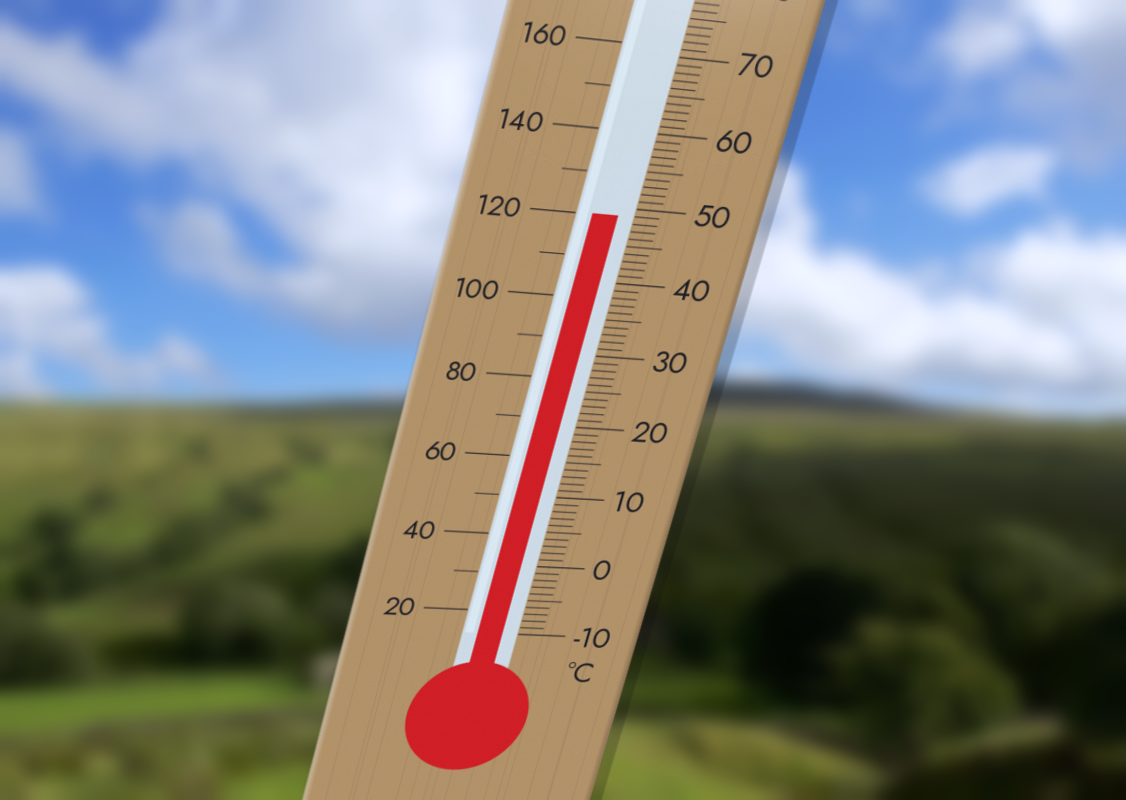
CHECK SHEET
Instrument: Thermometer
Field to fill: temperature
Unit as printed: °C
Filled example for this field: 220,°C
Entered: 49,°C
